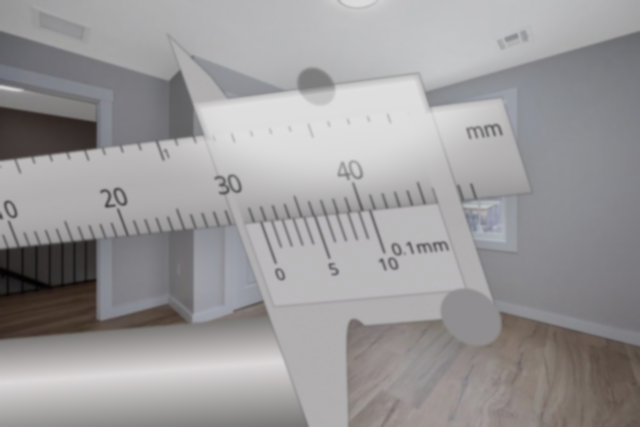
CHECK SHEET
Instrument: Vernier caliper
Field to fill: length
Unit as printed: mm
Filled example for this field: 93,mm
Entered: 31.6,mm
